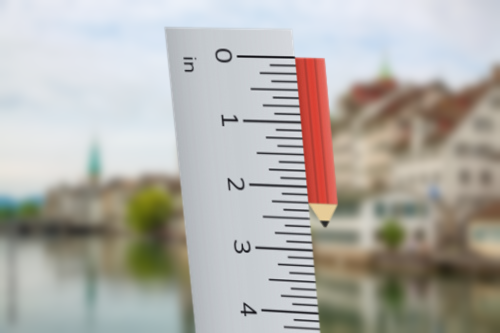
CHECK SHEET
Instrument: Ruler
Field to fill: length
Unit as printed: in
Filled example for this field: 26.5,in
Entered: 2.625,in
